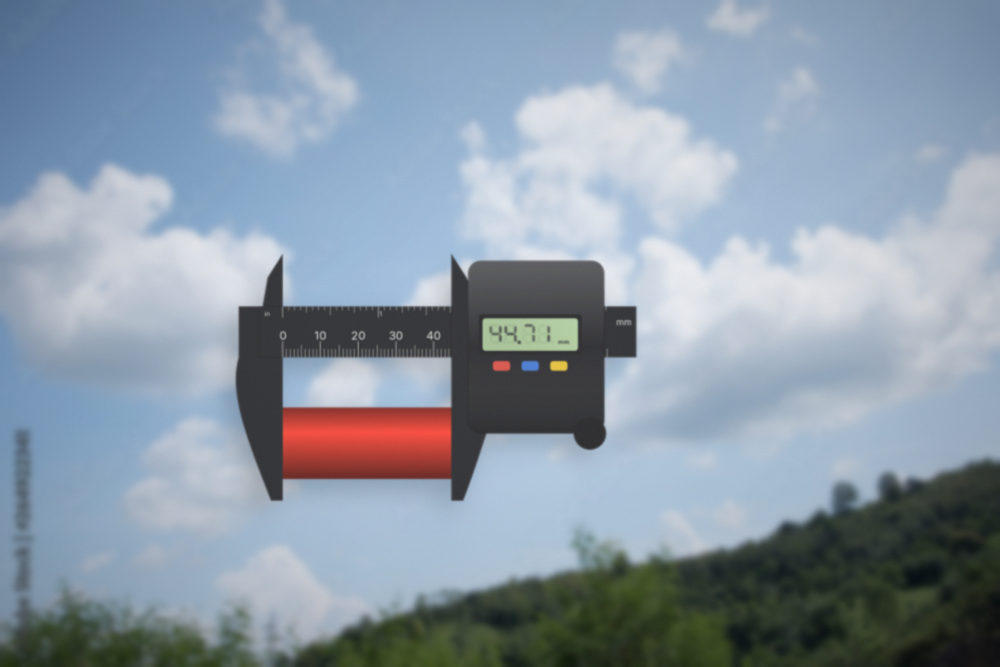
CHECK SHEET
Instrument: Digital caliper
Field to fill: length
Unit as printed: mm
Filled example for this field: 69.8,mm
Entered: 44.71,mm
